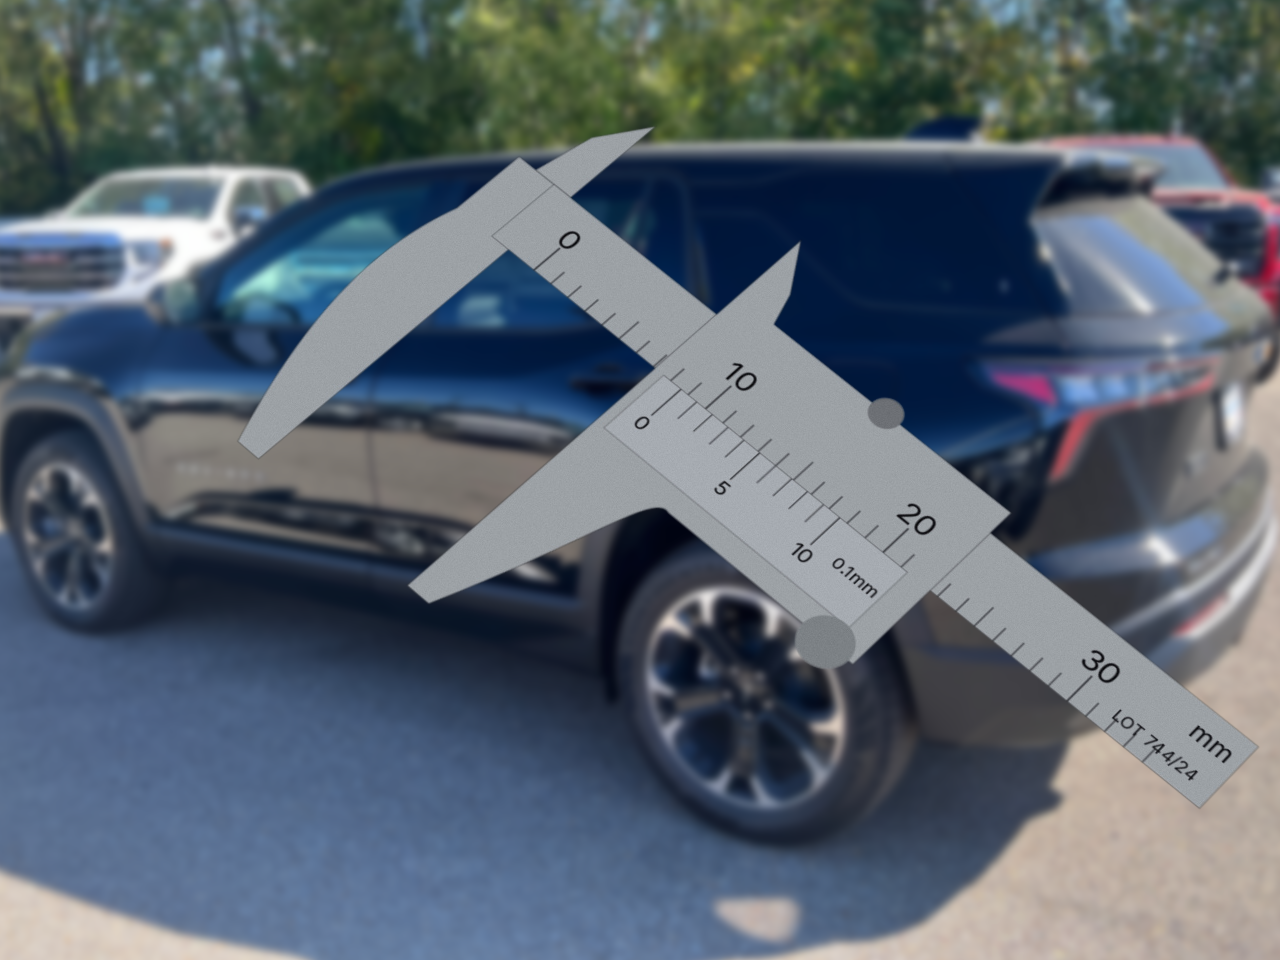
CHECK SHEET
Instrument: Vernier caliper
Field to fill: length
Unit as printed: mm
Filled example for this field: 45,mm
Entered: 8.6,mm
